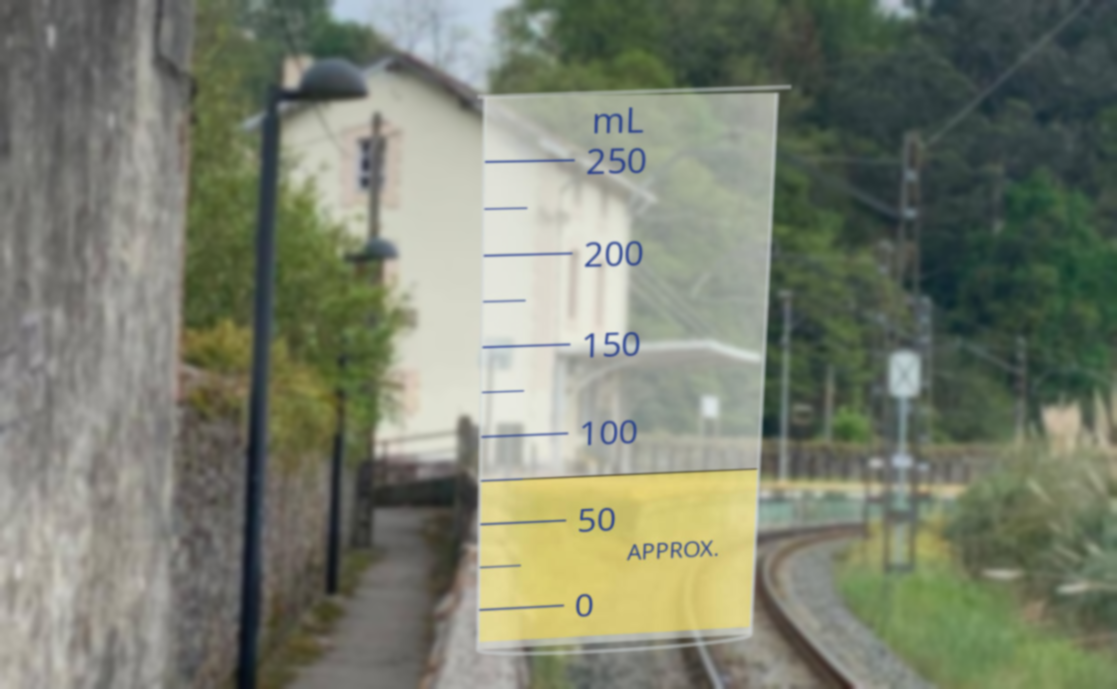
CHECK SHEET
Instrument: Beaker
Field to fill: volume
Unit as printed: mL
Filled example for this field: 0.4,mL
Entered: 75,mL
